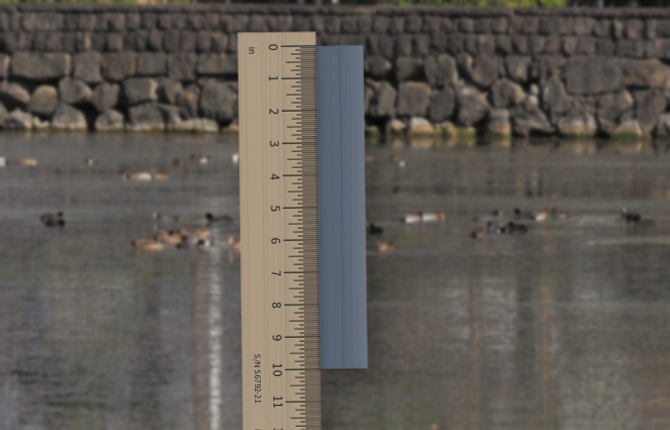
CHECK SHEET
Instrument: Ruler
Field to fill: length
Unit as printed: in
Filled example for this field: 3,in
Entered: 10,in
